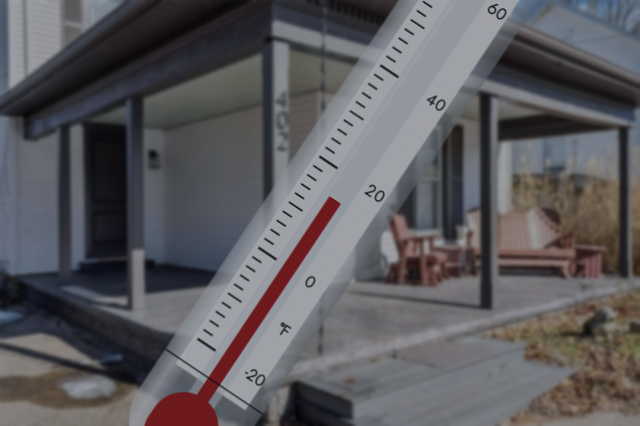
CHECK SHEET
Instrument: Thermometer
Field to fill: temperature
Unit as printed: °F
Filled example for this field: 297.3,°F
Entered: 15,°F
